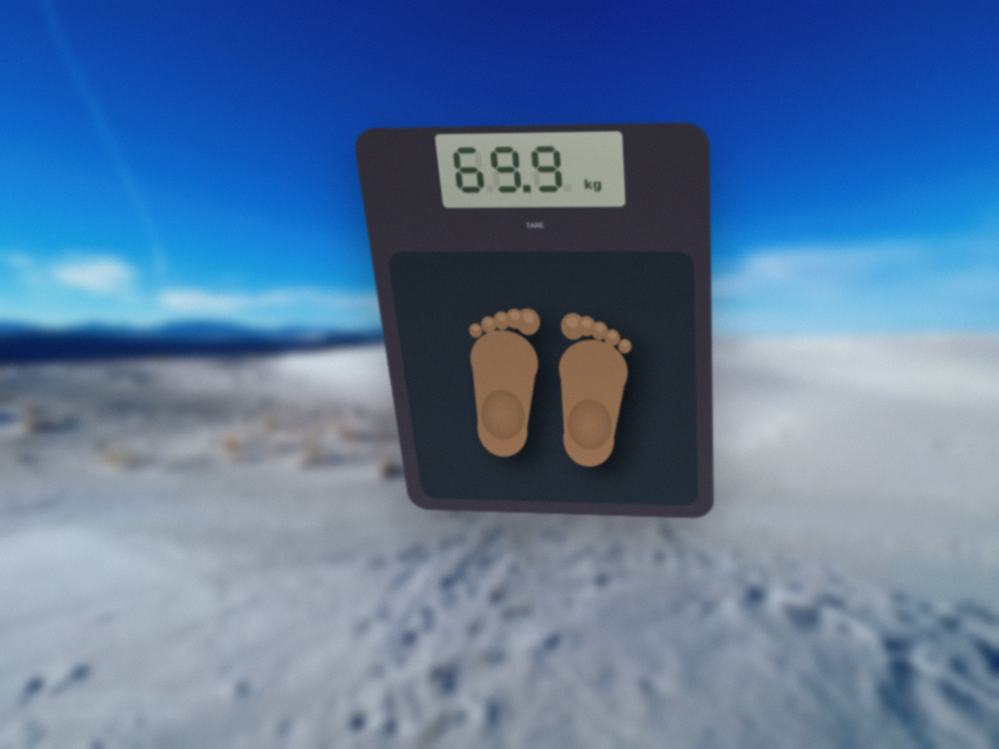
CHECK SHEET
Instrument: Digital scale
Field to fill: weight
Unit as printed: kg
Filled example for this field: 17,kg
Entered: 69.9,kg
